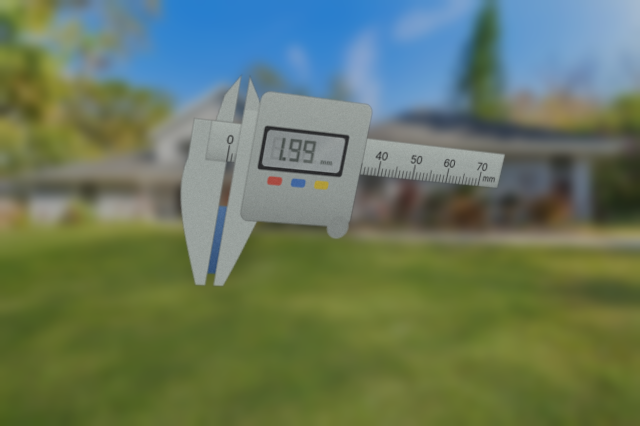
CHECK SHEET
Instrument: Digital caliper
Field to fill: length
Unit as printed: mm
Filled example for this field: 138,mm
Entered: 1.99,mm
